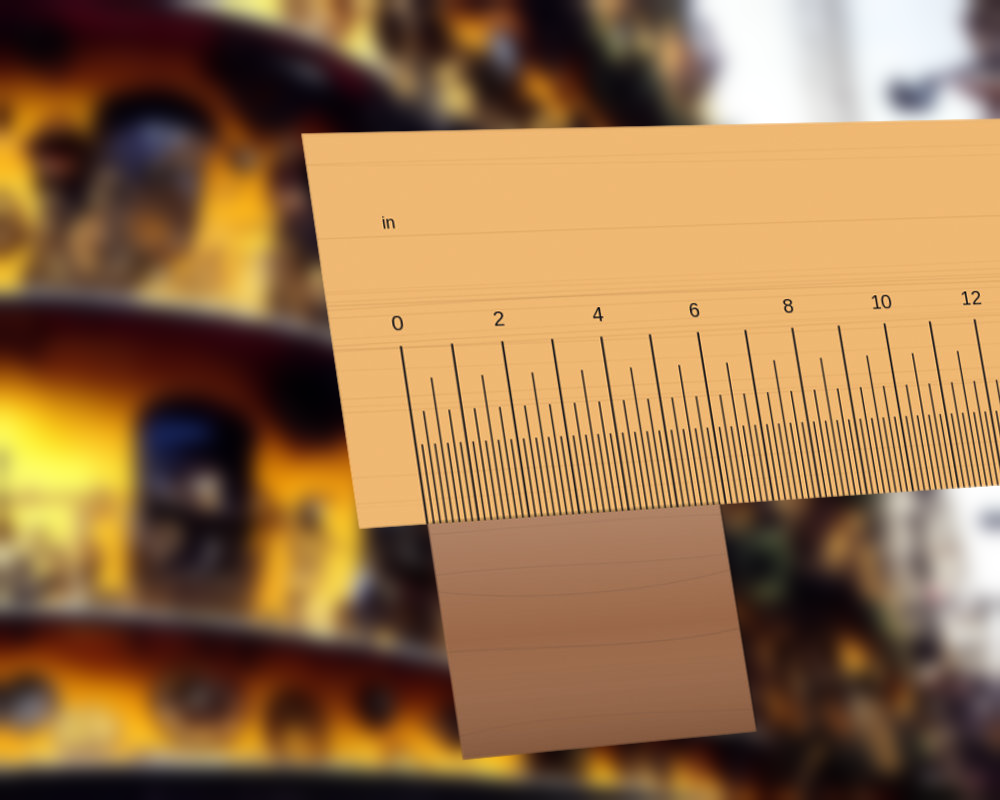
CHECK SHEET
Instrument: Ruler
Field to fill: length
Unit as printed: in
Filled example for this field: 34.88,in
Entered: 5.875,in
